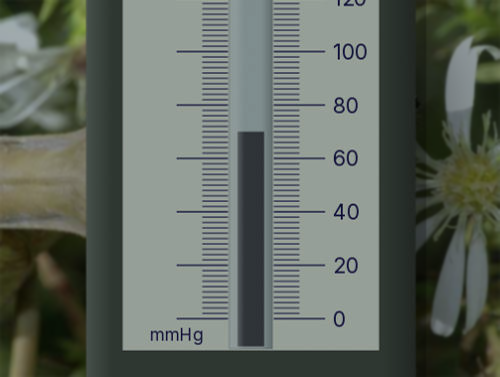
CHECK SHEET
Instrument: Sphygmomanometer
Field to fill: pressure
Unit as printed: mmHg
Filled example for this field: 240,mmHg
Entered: 70,mmHg
